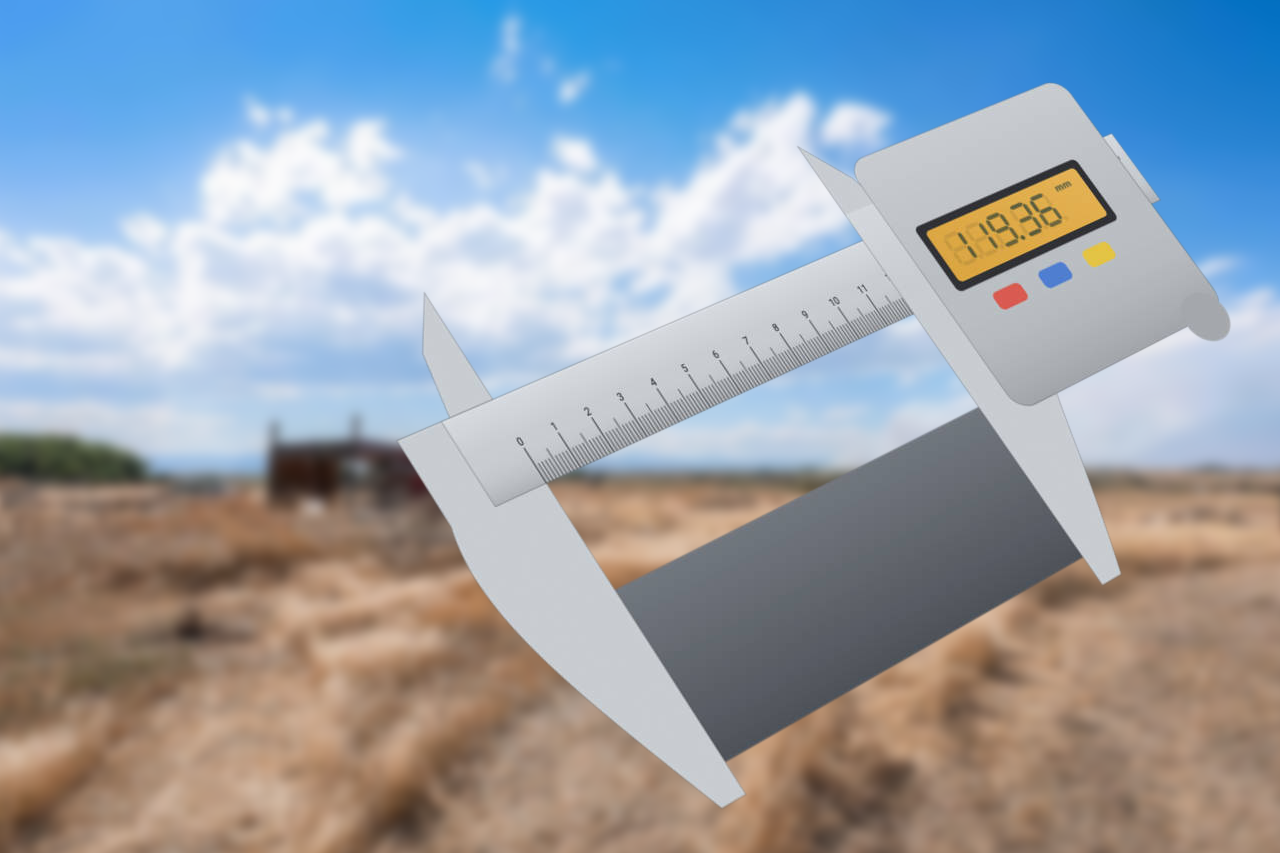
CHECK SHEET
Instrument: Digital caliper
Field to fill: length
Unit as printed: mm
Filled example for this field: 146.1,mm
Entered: 119.36,mm
